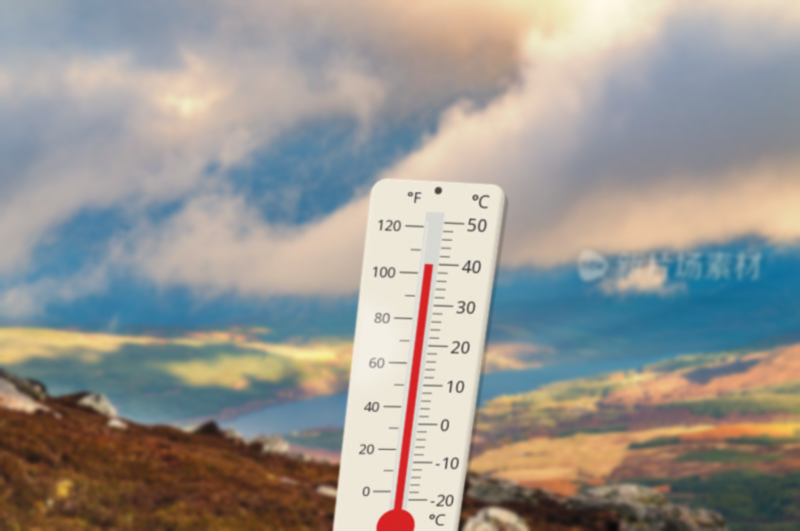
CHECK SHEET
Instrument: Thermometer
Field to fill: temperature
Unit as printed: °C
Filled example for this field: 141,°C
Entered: 40,°C
